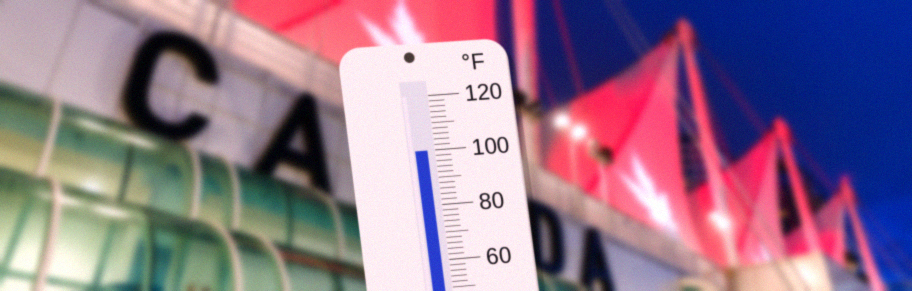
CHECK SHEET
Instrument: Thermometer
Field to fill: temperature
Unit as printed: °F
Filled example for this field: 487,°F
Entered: 100,°F
